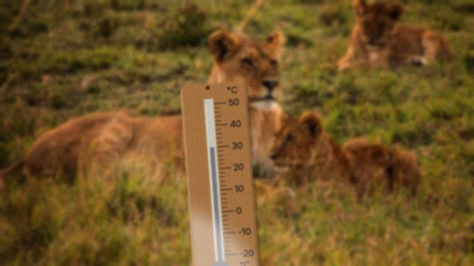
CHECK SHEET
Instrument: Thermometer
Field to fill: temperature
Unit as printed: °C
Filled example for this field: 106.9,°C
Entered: 30,°C
